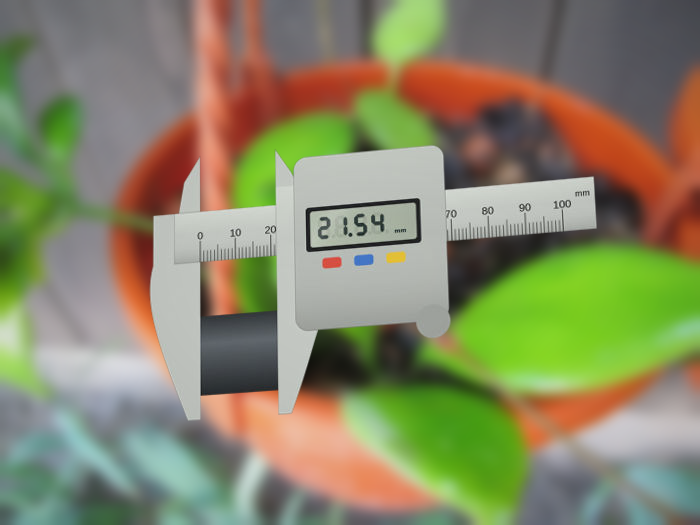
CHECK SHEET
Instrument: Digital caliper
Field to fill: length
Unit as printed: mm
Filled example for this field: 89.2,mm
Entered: 21.54,mm
